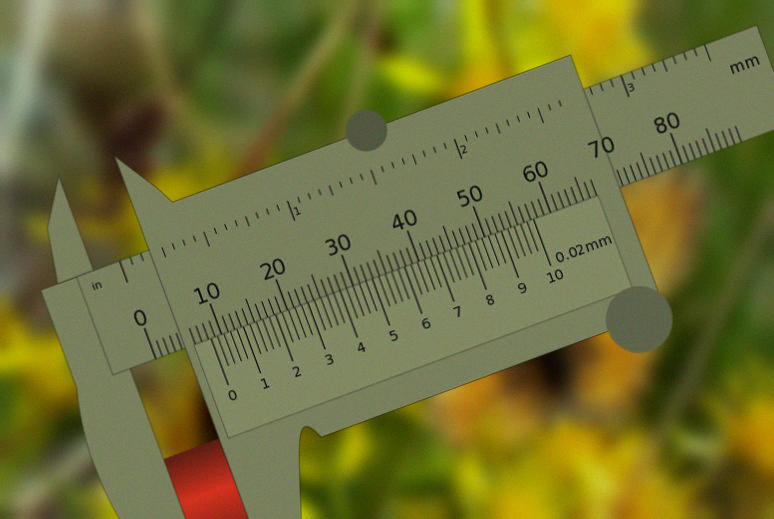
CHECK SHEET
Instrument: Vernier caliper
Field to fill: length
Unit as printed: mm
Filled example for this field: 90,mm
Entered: 8.4,mm
